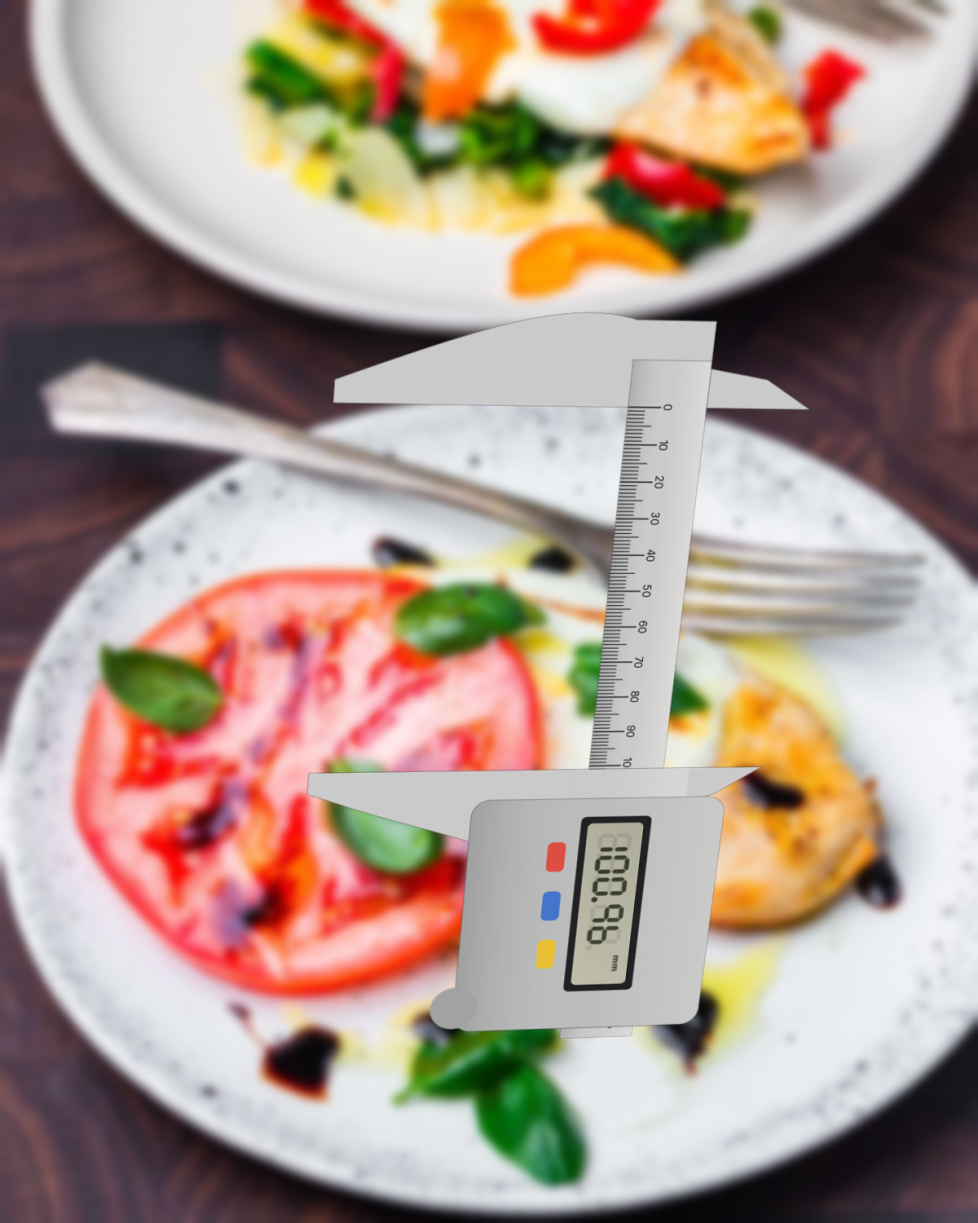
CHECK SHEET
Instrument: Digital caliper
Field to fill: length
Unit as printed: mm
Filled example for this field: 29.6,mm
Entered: 100.96,mm
